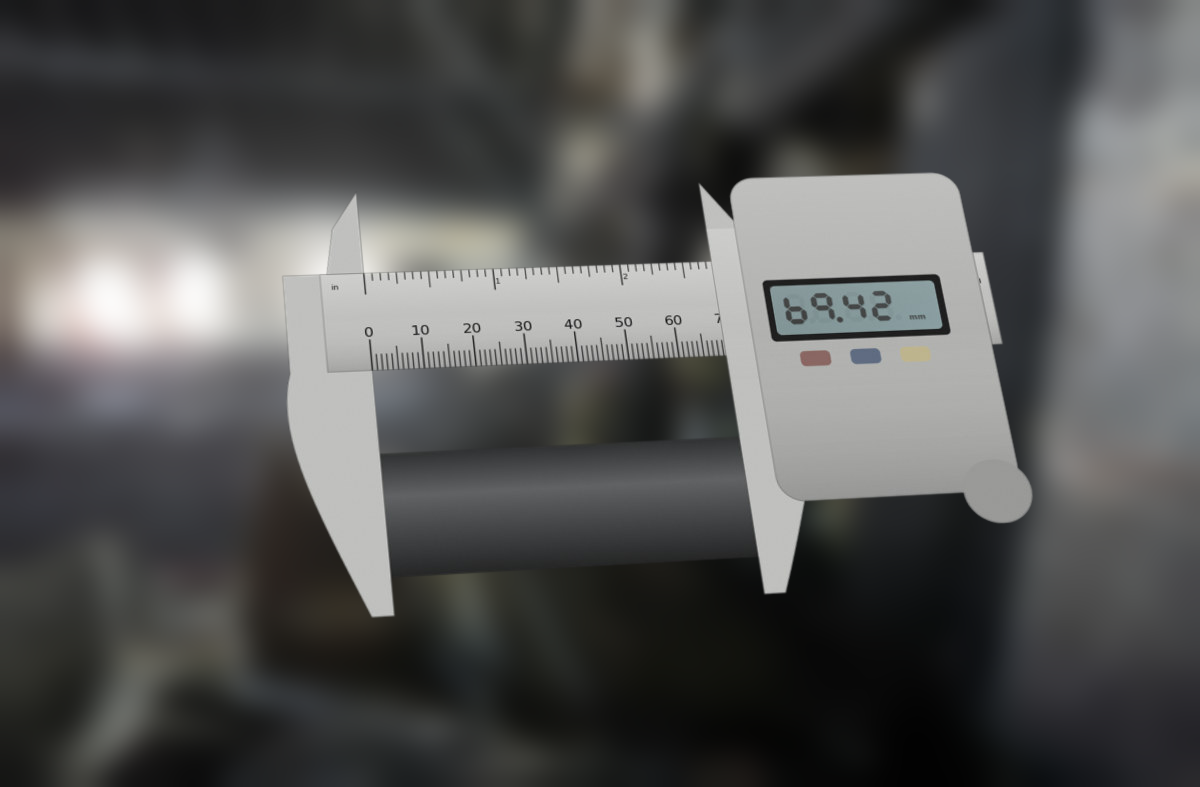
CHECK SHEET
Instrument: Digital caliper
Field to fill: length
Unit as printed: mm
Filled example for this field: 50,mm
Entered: 69.42,mm
